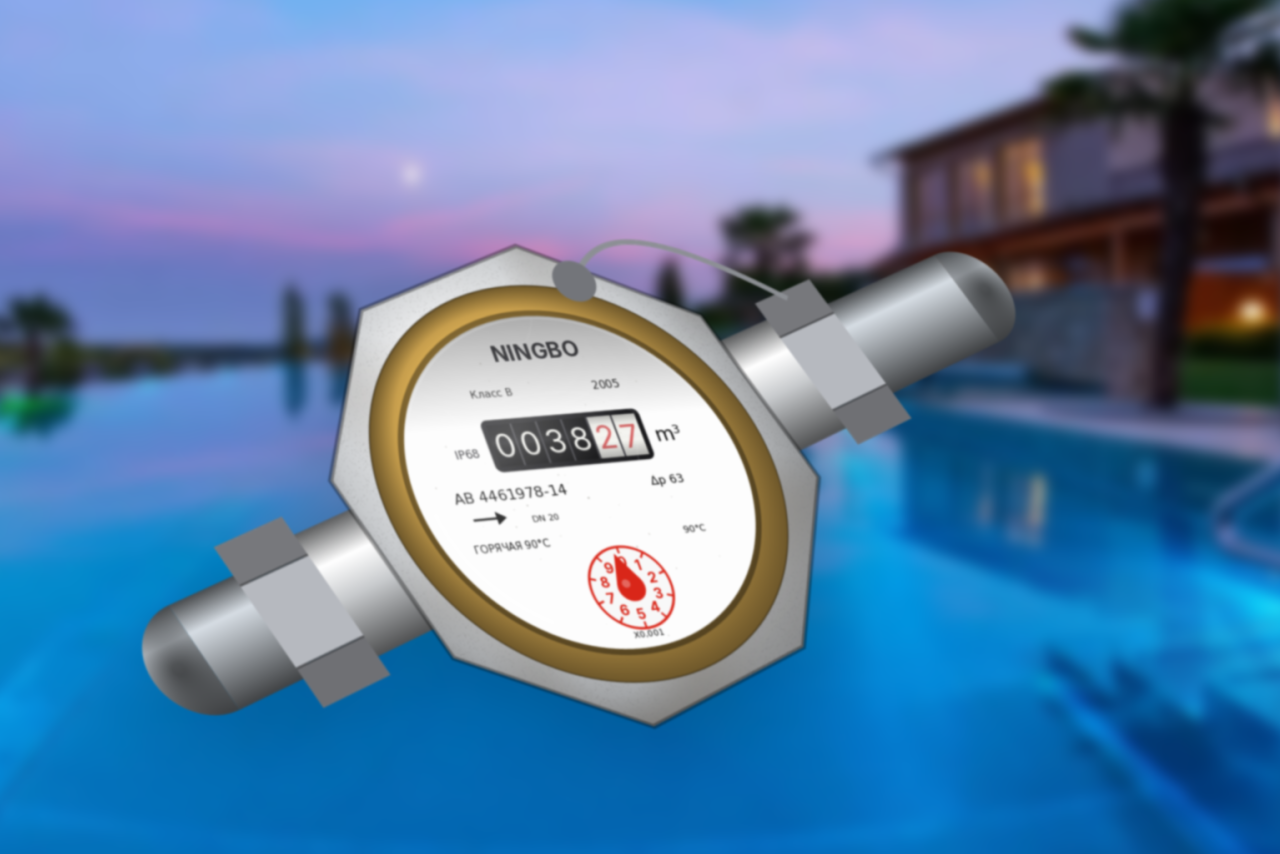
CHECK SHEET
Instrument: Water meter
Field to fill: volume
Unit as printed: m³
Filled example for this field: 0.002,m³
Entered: 38.269,m³
